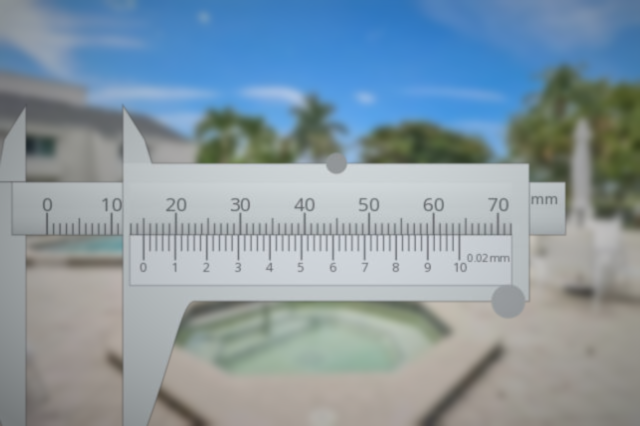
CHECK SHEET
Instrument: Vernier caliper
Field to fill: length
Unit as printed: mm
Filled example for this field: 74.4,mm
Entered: 15.0,mm
